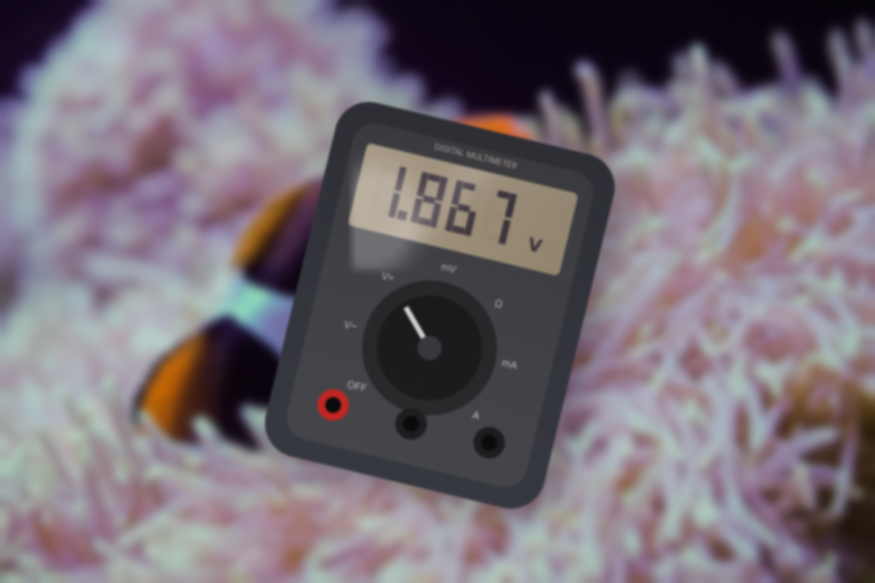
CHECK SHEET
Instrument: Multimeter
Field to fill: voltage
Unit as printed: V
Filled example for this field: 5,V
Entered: 1.867,V
